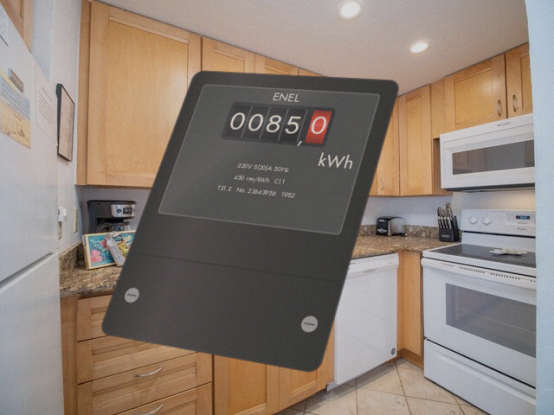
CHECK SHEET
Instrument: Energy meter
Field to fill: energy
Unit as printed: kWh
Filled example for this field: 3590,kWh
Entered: 85.0,kWh
